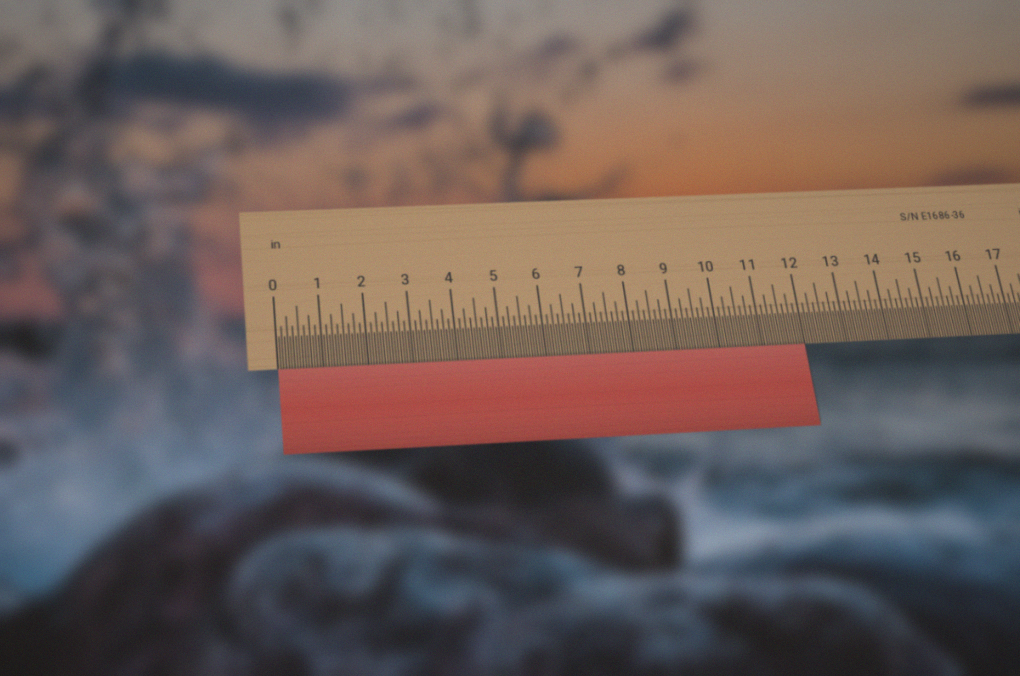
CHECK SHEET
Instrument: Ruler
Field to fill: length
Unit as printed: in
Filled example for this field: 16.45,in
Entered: 12,in
